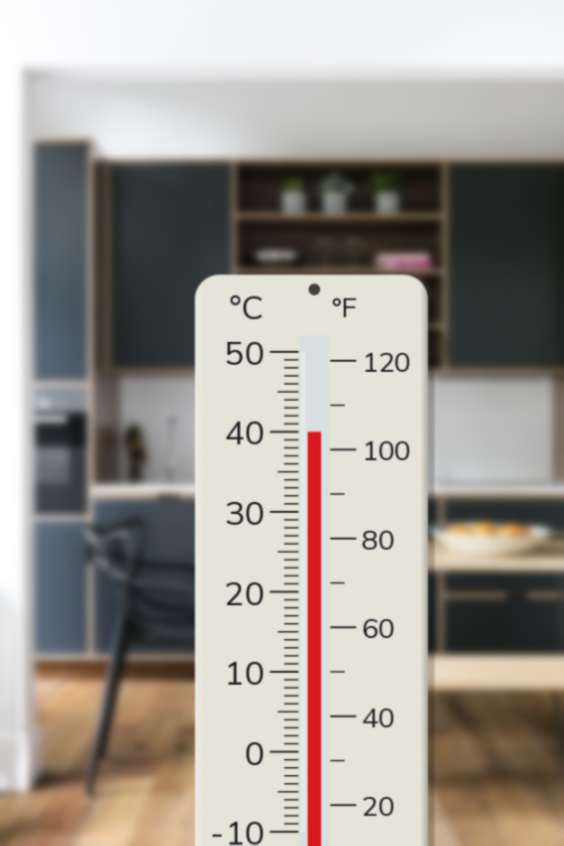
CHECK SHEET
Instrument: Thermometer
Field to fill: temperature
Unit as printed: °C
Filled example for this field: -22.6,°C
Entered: 40,°C
